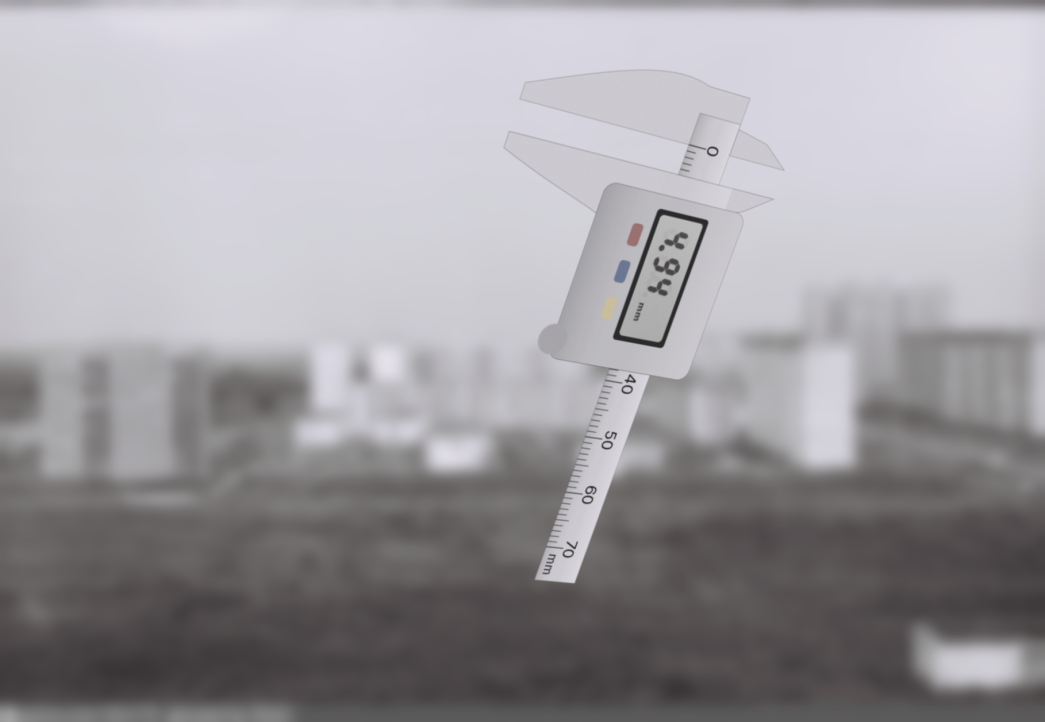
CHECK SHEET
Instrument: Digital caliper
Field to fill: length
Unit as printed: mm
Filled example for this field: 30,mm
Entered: 4.94,mm
